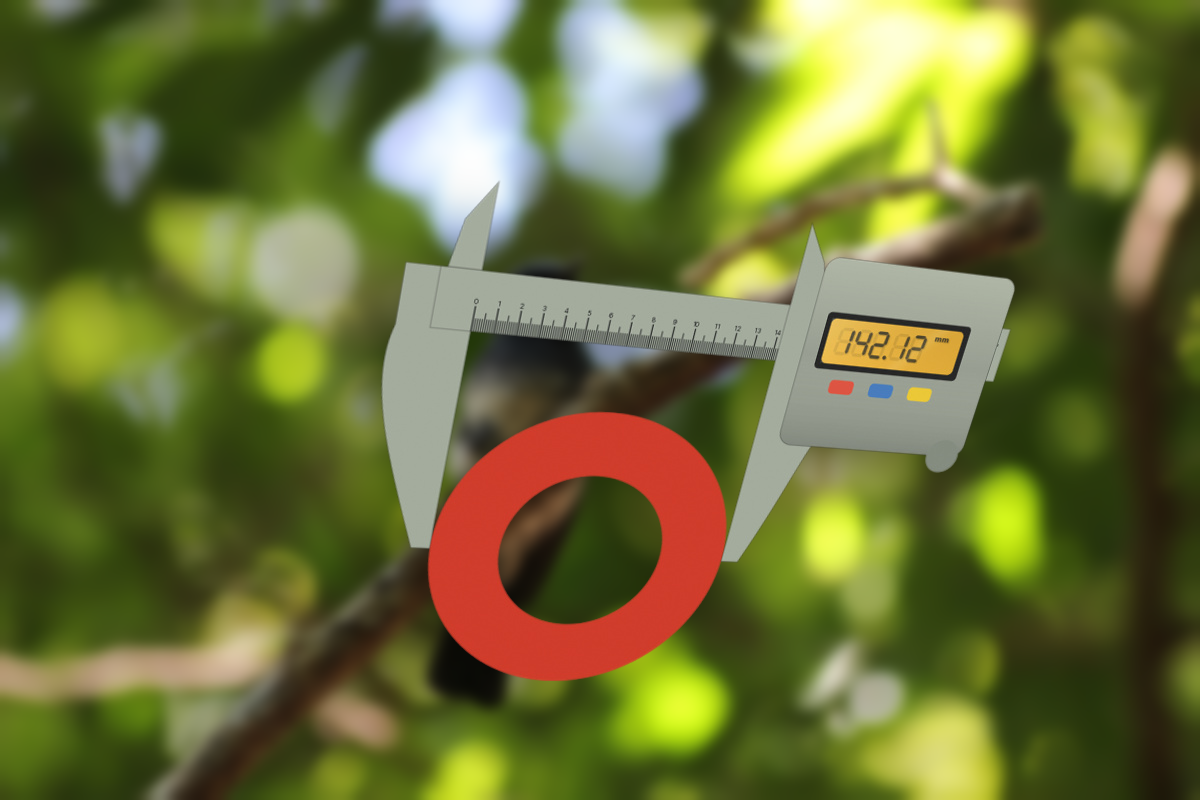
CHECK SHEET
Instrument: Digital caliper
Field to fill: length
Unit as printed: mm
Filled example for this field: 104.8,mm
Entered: 142.12,mm
